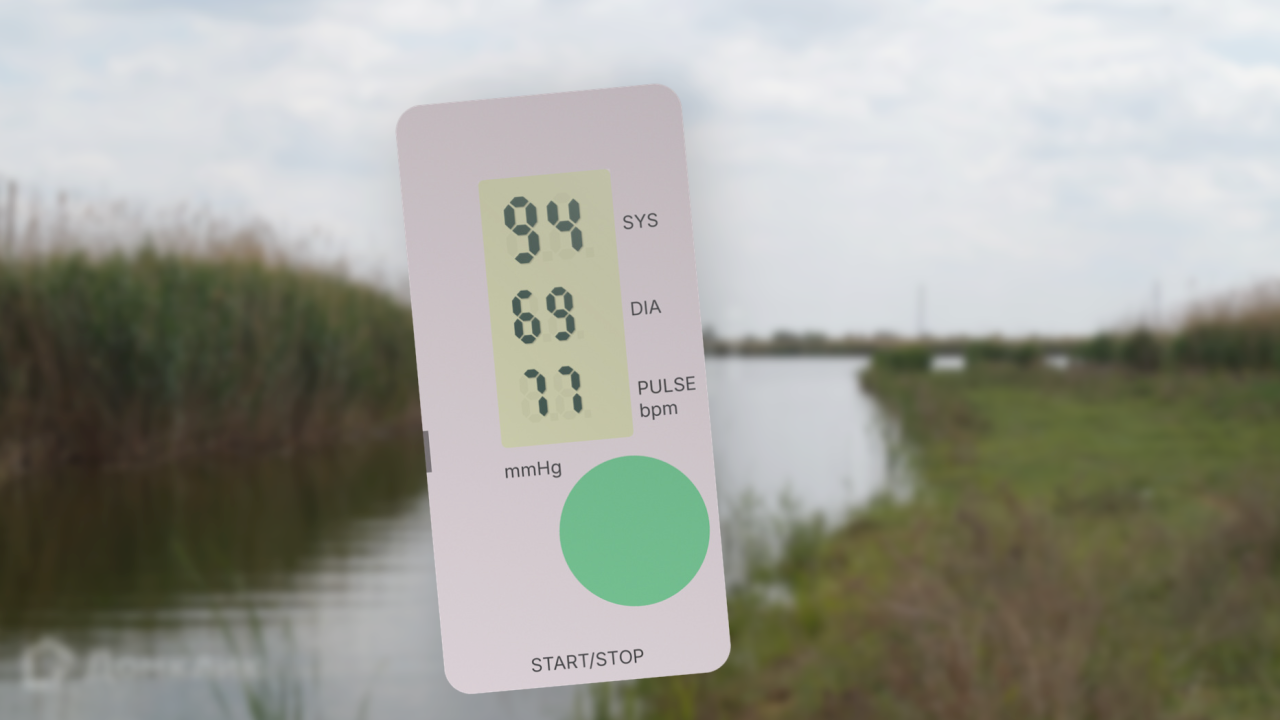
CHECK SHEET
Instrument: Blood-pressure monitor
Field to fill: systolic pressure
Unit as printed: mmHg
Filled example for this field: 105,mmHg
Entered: 94,mmHg
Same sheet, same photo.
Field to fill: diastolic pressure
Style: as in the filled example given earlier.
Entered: 69,mmHg
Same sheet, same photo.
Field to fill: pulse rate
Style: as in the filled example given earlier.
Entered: 77,bpm
